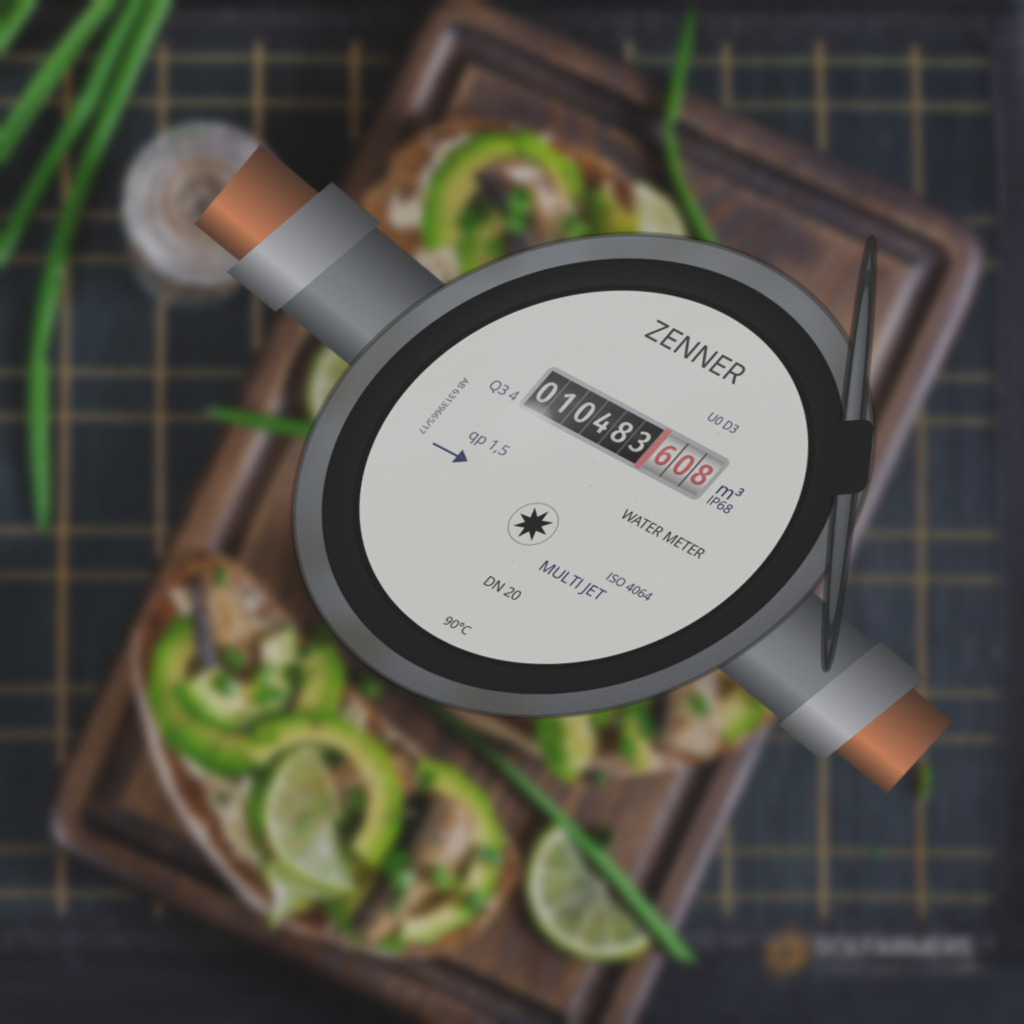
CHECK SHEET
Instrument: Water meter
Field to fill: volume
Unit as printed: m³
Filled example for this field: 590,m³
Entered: 10483.608,m³
